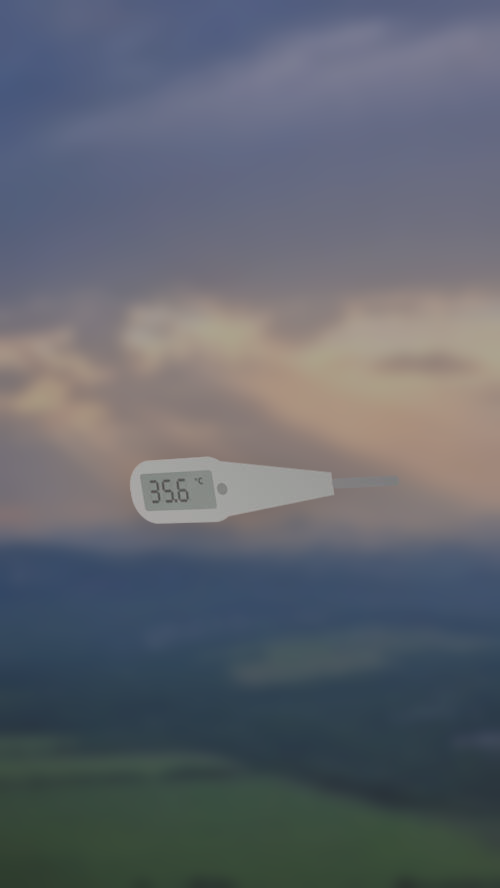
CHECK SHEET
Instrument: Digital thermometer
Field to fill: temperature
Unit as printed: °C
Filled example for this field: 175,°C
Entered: 35.6,°C
